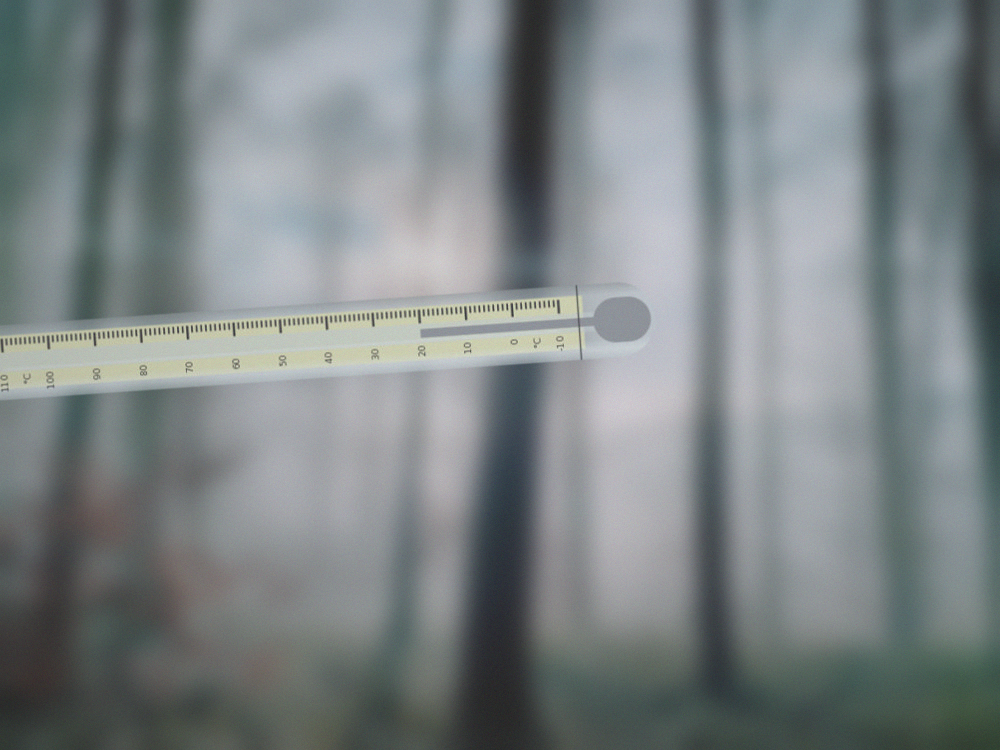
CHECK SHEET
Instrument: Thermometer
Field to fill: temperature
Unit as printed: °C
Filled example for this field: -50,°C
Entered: 20,°C
